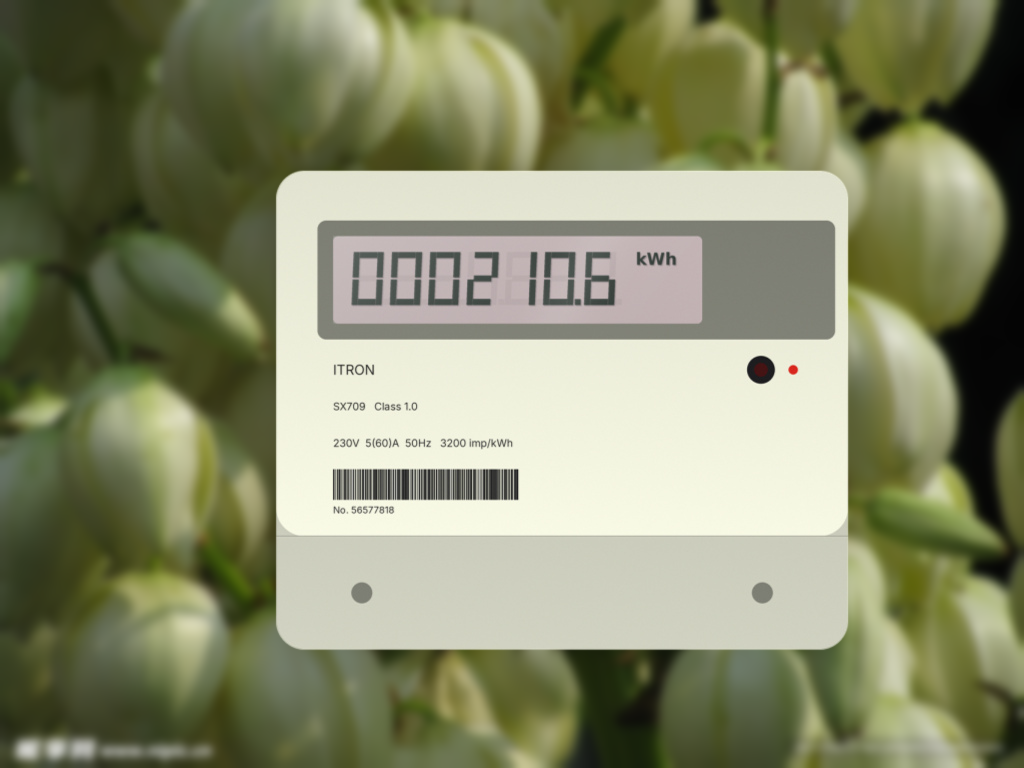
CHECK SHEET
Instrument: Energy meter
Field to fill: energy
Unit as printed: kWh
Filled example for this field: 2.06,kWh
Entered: 210.6,kWh
